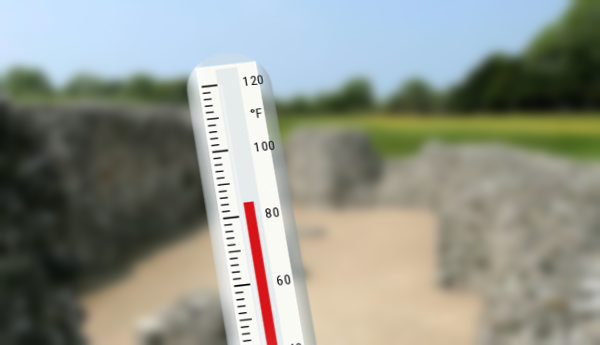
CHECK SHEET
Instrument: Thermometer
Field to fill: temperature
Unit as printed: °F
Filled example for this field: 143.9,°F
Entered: 84,°F
